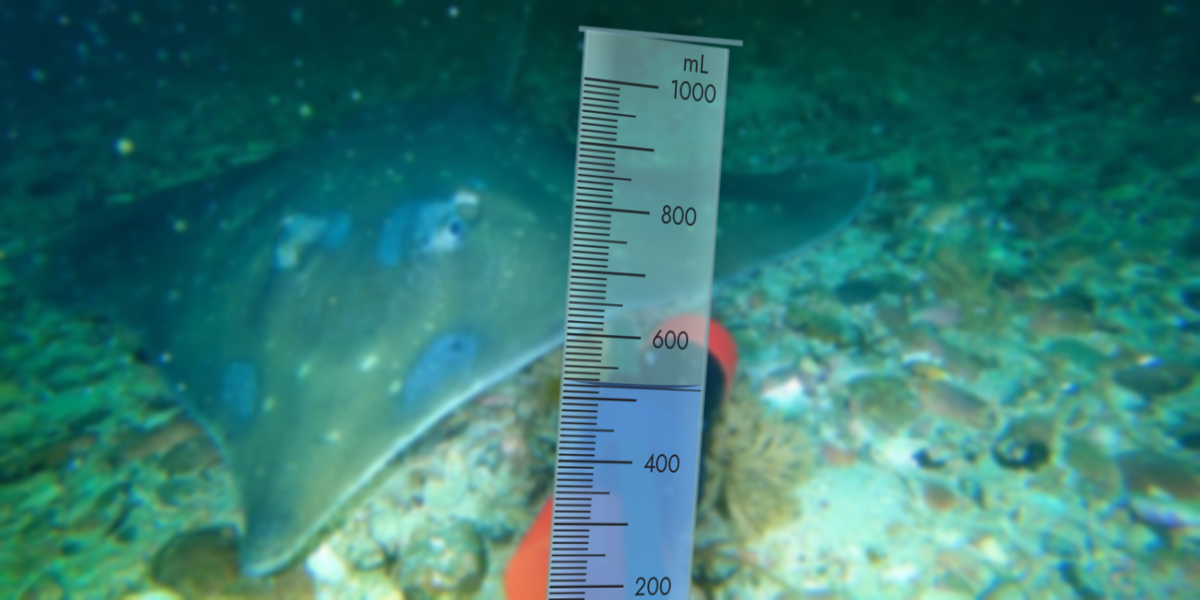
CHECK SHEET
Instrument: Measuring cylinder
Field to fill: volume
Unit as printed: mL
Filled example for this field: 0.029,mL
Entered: 520,mL
